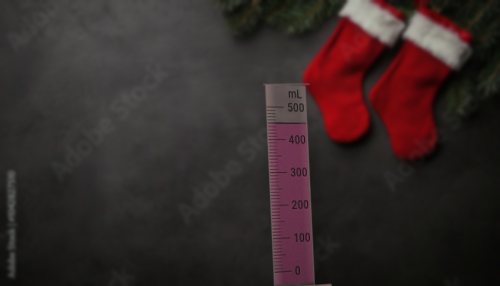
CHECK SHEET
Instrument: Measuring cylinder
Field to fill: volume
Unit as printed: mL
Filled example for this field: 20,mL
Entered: 450,mL
